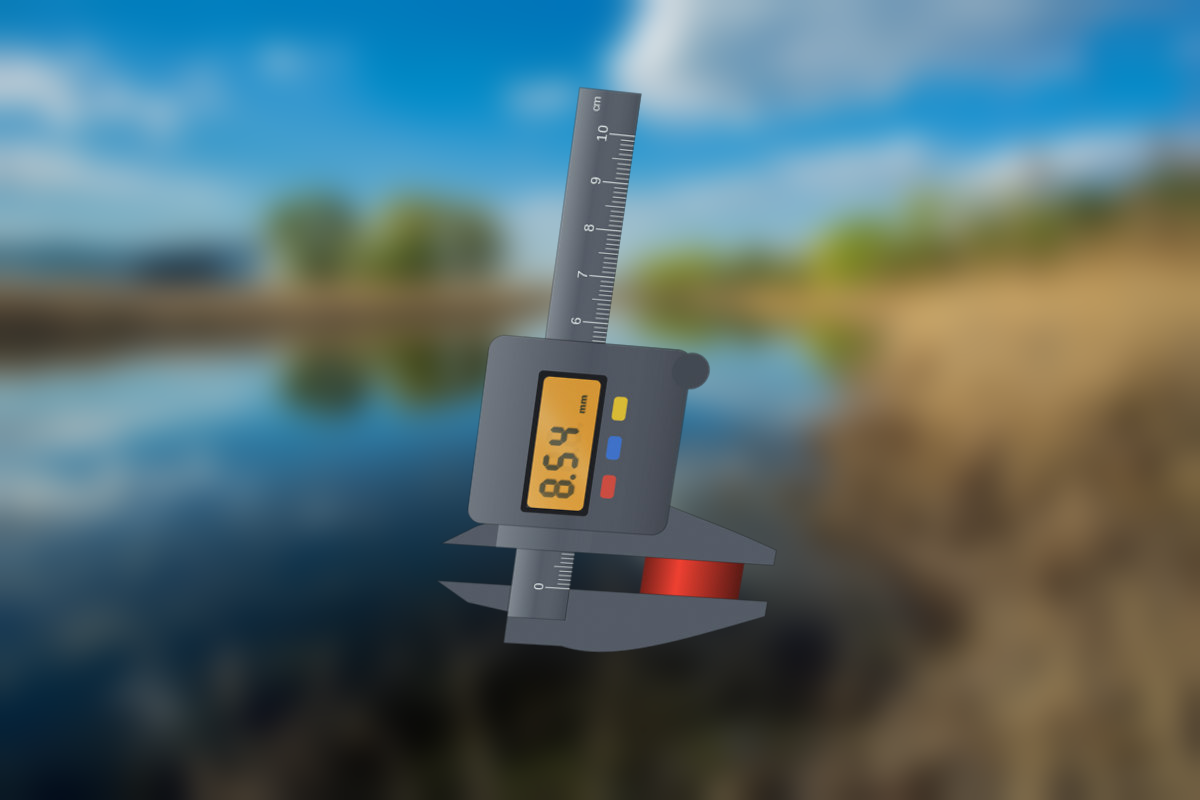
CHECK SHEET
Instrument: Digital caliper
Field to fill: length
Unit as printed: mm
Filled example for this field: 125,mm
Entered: 8.54,mm
